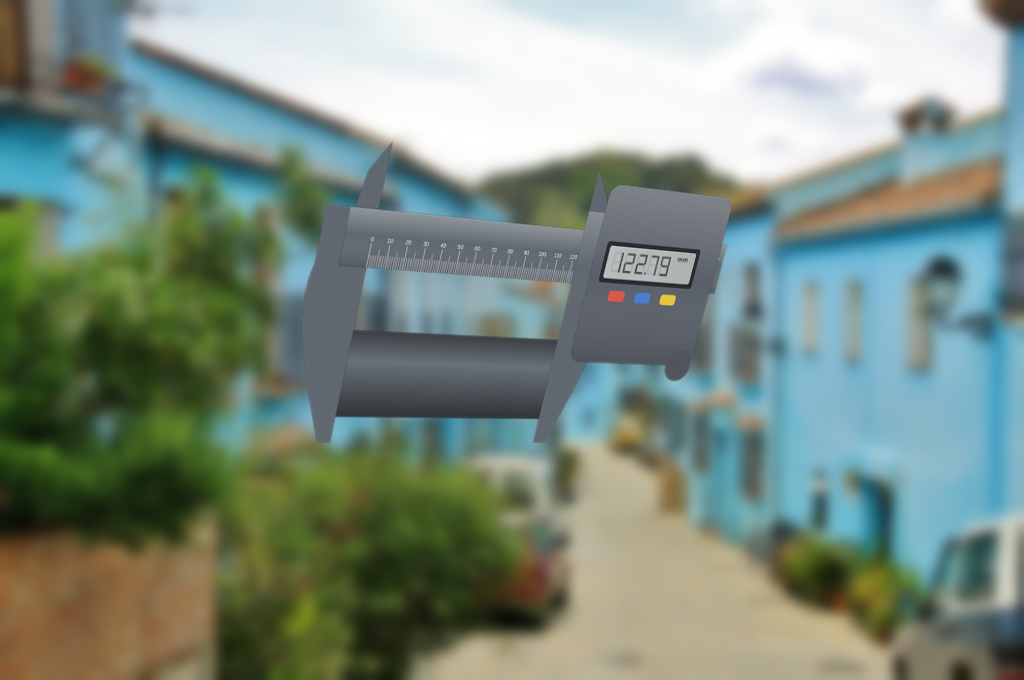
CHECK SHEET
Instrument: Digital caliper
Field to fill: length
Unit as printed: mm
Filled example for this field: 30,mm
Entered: 122.79,mm
